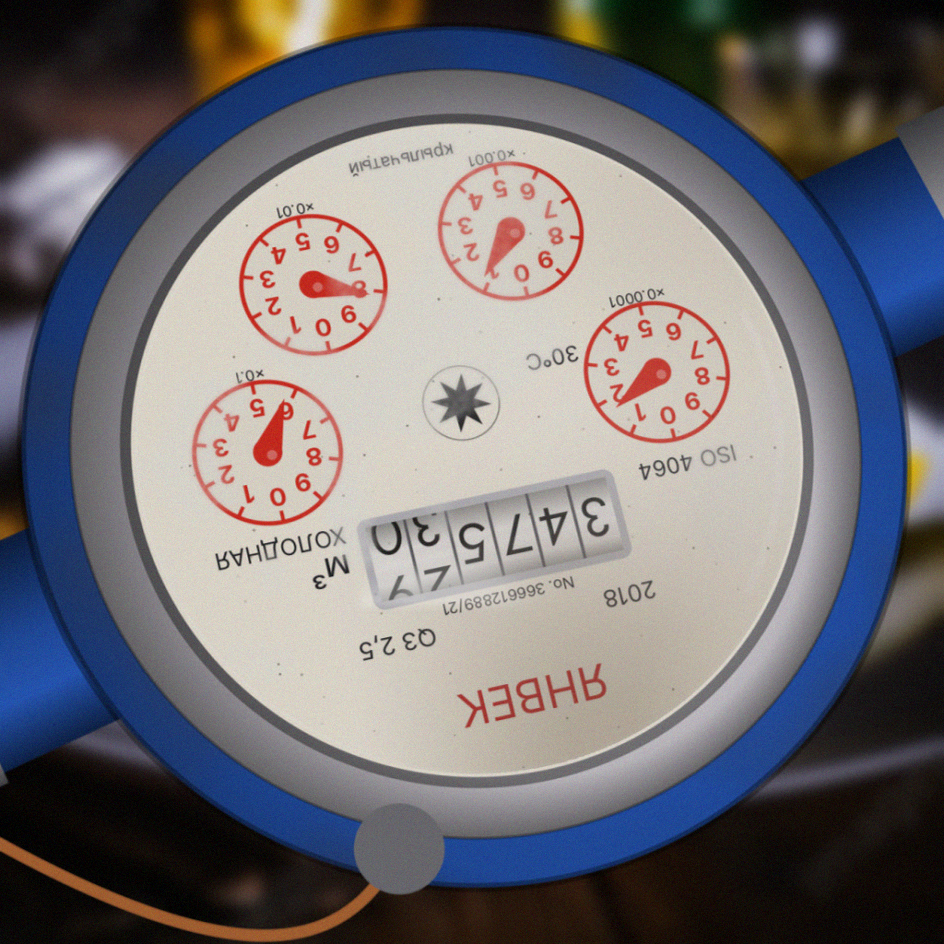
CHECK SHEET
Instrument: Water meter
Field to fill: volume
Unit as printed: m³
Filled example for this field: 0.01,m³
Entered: 347529.5811,m³
